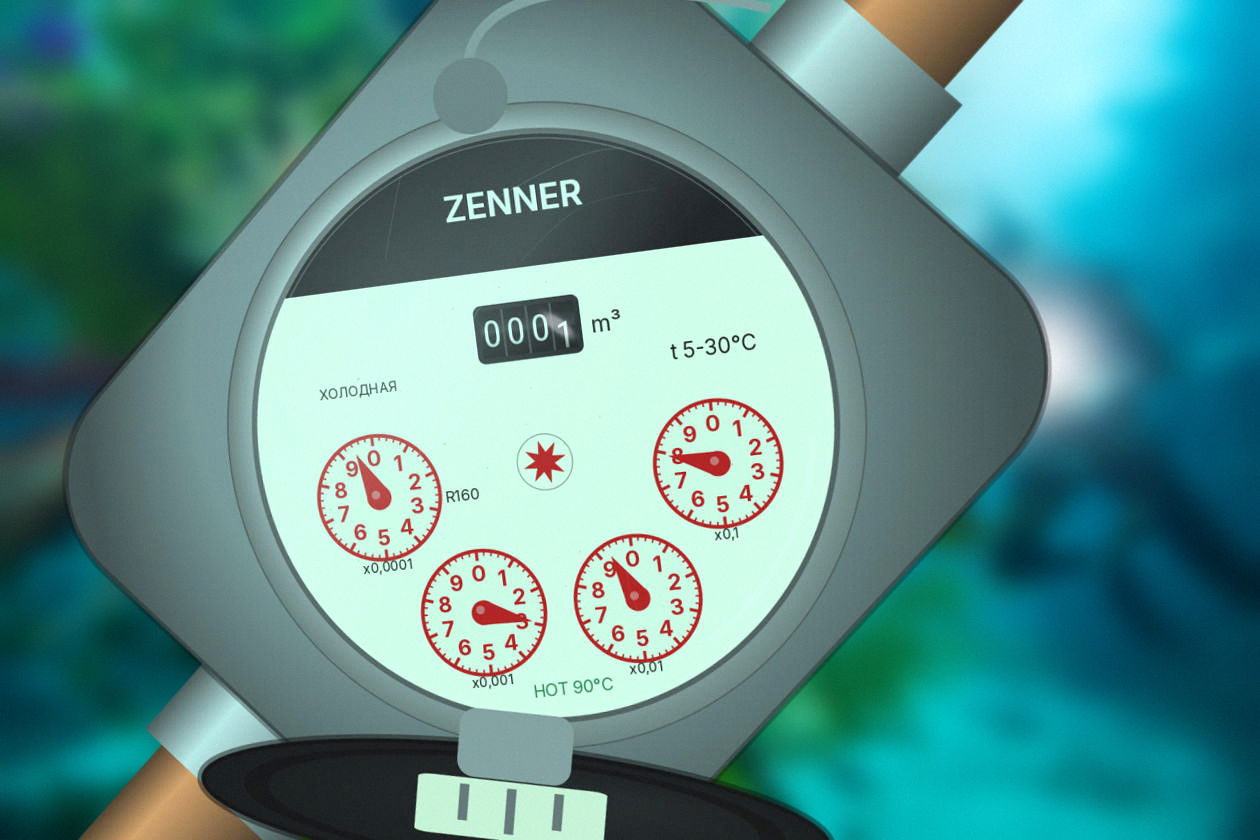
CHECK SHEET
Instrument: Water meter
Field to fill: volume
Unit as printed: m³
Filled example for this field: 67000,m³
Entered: 0.7929,m³
